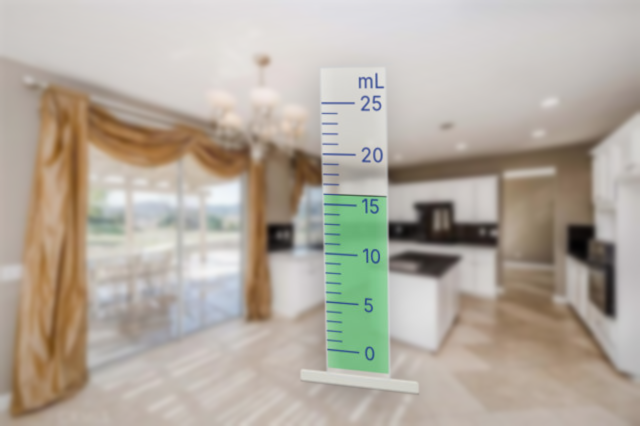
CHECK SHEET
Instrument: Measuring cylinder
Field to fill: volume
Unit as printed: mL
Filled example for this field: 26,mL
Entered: 16,mL
